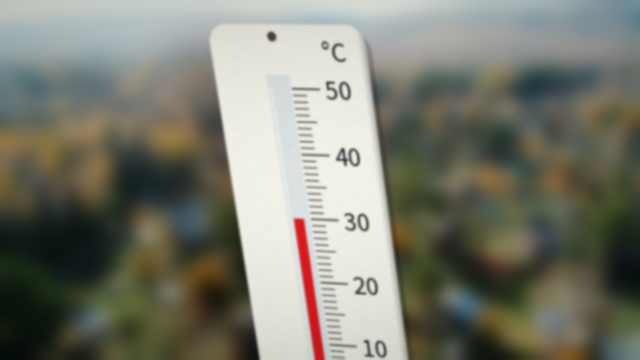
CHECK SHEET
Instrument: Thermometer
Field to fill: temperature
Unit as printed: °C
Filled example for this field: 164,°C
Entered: 30,°C
